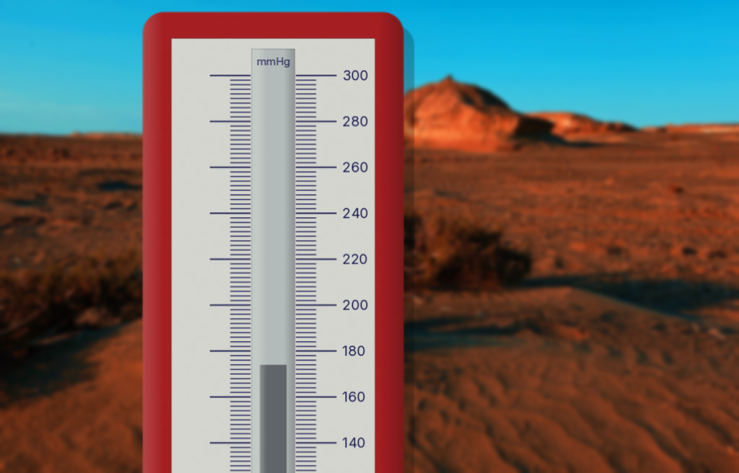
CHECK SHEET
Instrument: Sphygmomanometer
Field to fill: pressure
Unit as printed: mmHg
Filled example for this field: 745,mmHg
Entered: 174,mmHg
